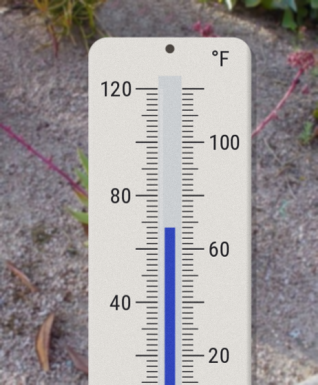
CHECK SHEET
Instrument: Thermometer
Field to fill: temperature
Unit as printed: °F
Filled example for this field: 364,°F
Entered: 68,°F
